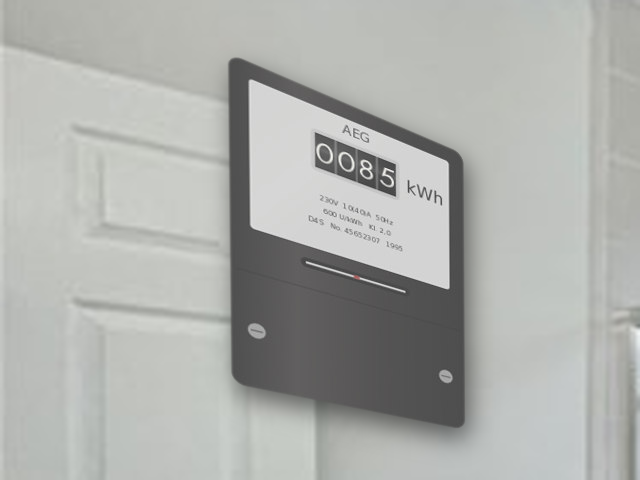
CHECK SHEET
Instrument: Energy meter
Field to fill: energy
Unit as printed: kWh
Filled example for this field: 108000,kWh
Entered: 85,kWh
